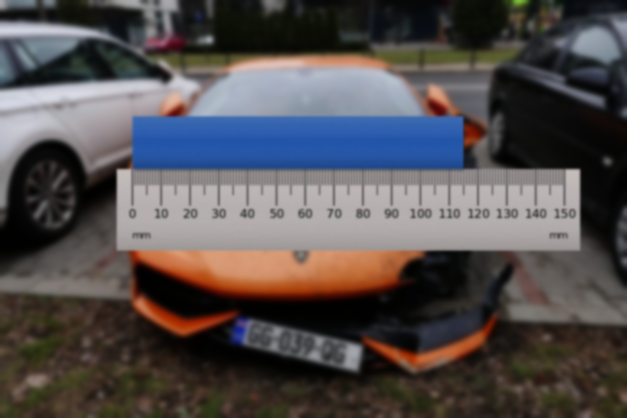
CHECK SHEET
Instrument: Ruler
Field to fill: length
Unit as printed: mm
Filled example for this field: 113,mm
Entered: 115,mm
